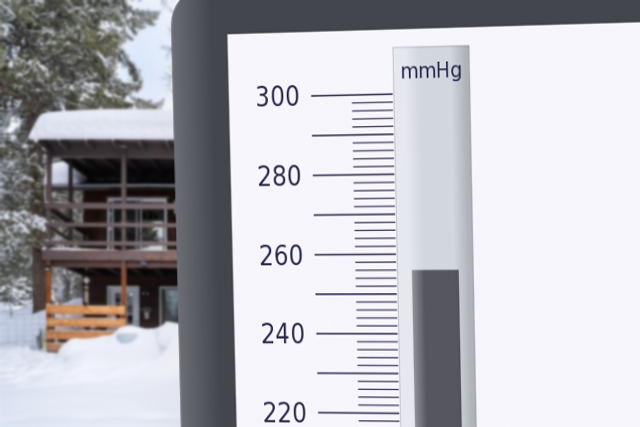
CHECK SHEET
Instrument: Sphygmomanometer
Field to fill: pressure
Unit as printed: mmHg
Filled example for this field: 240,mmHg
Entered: 256,mmHg
